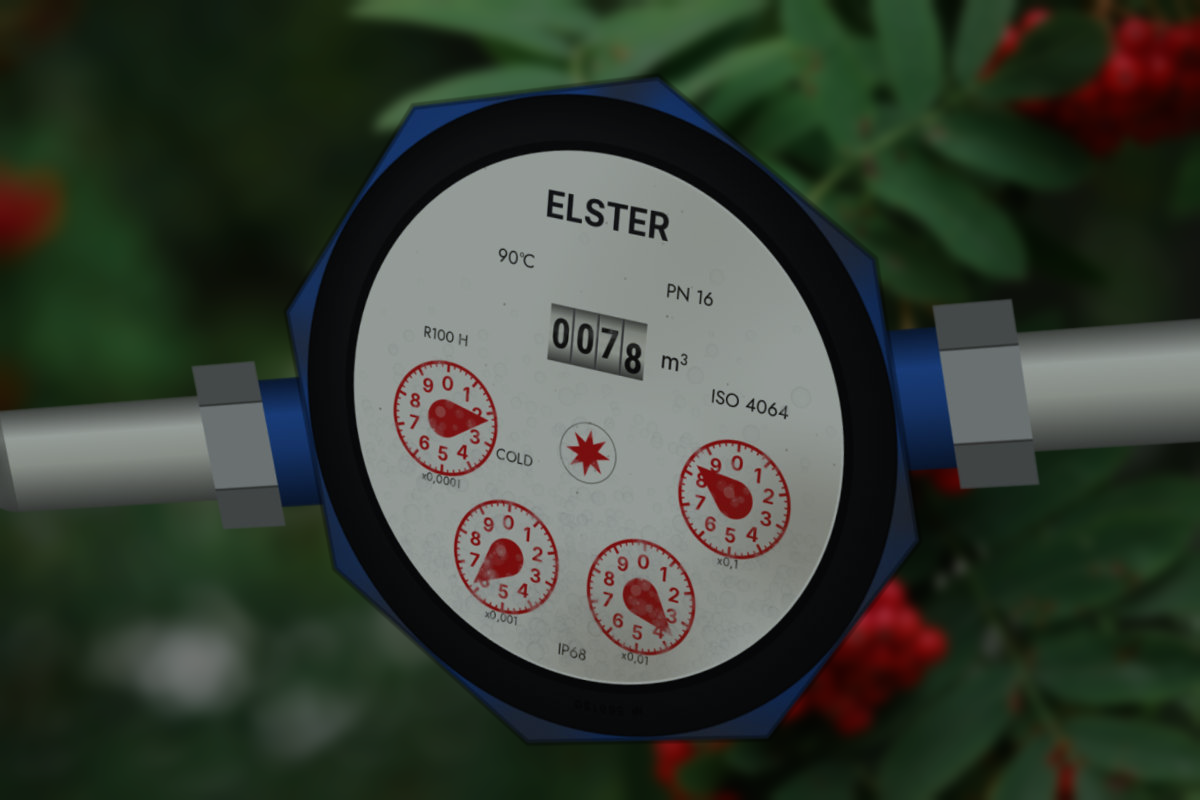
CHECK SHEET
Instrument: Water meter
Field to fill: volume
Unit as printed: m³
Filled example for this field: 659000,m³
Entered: 77.8362,m³
